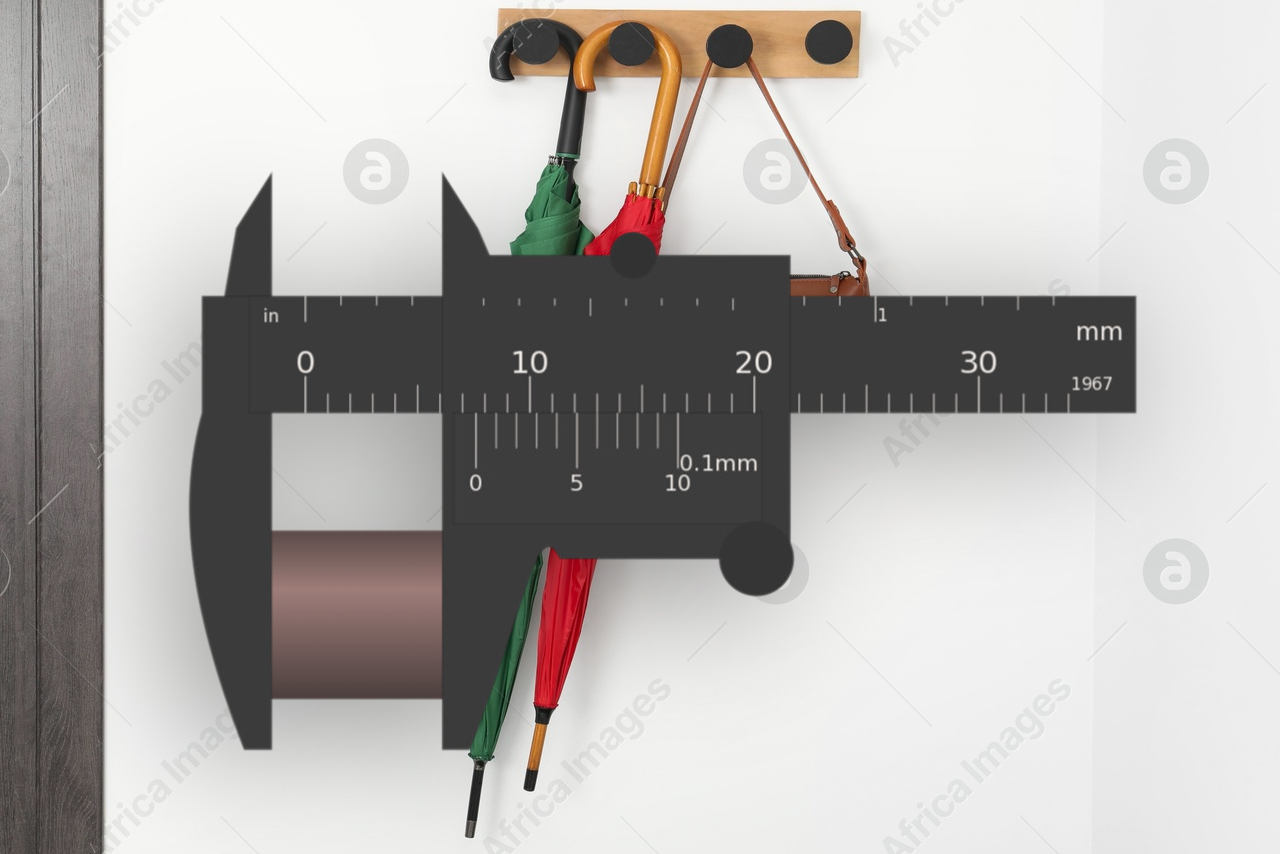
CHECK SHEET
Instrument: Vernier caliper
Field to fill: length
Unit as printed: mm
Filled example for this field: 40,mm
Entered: 7.6,mm
